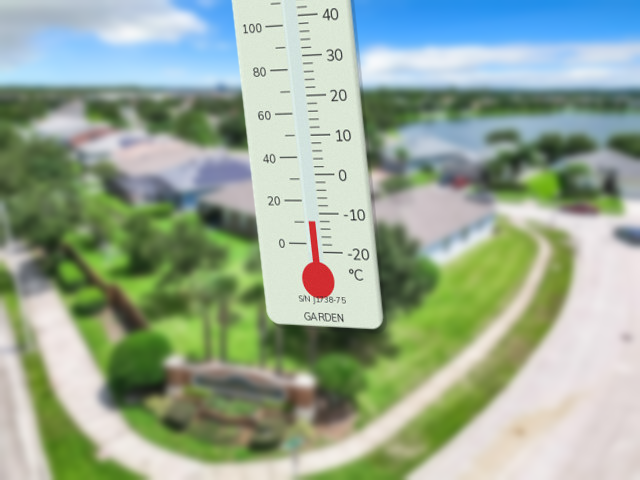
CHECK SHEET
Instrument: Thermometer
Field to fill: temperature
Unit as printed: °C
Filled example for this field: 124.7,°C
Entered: -12,°C
